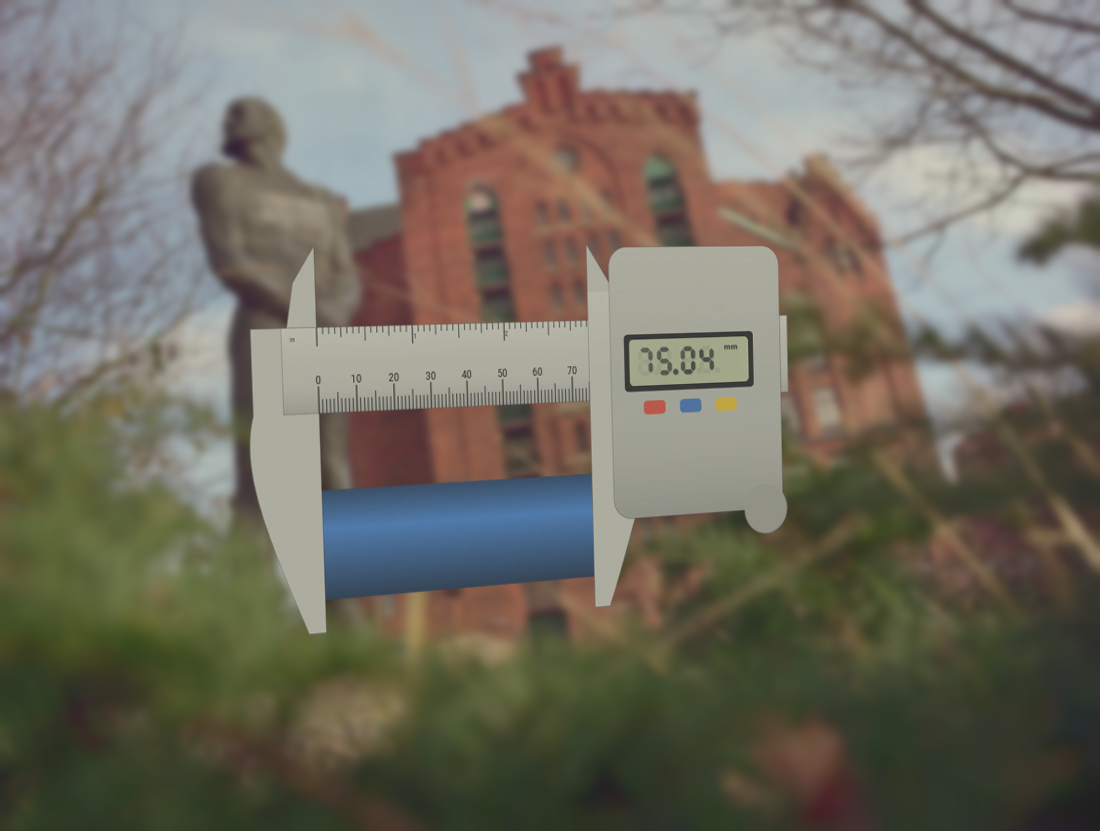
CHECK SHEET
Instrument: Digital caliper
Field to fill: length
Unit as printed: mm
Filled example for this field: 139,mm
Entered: 75.04,mm
